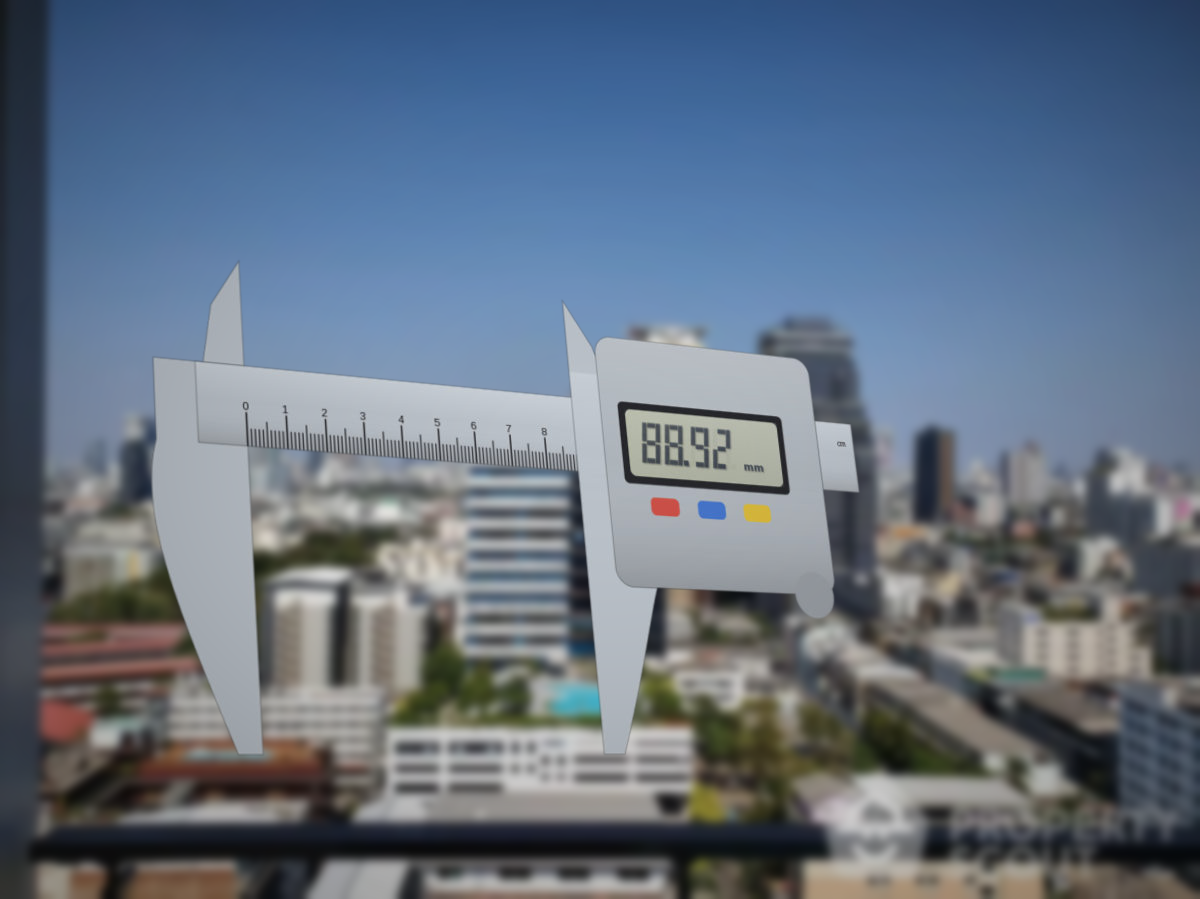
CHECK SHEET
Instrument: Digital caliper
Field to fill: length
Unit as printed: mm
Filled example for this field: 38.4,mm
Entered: 88.92,mm
